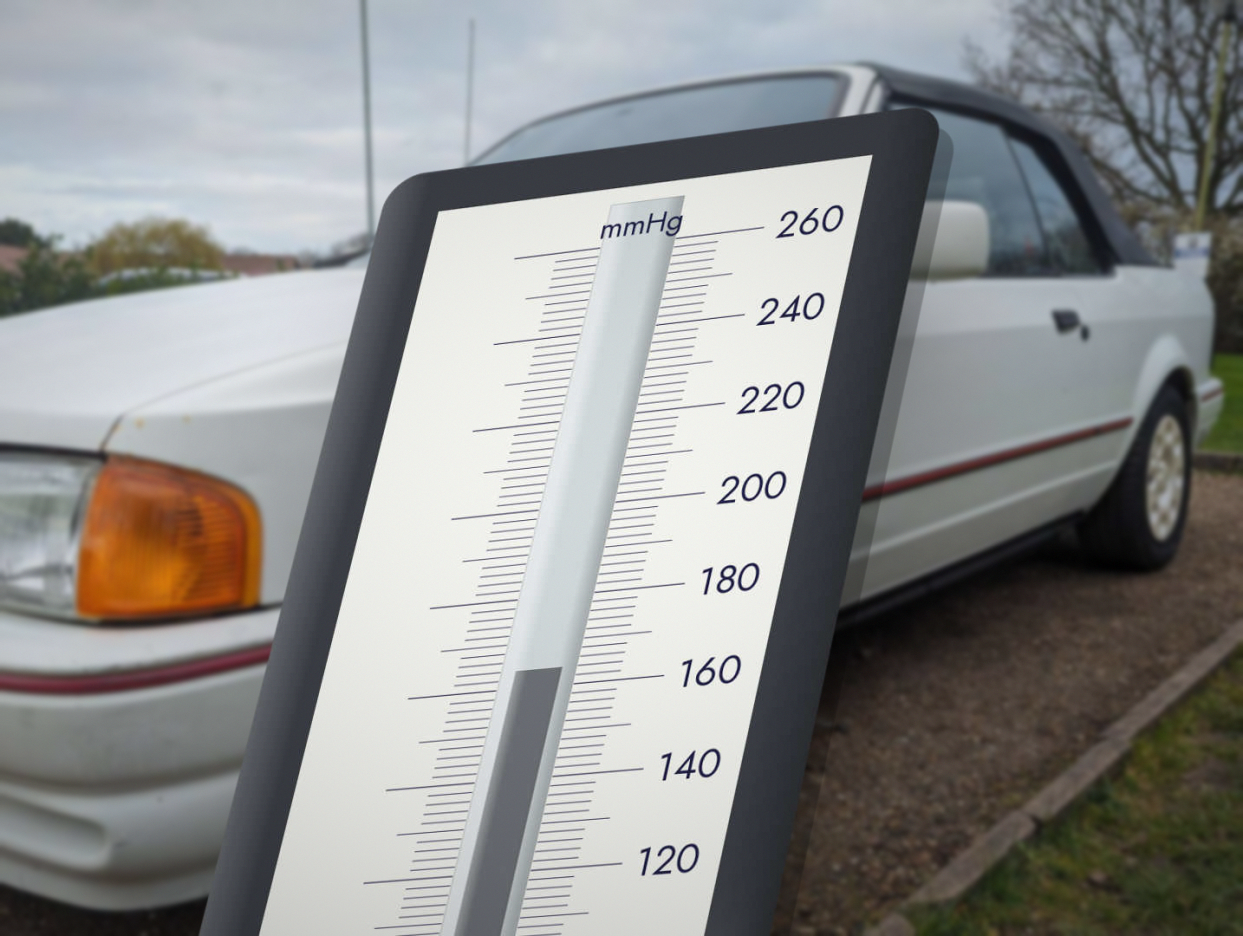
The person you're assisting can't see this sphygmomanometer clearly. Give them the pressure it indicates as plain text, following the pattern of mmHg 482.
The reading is mmHg 164
